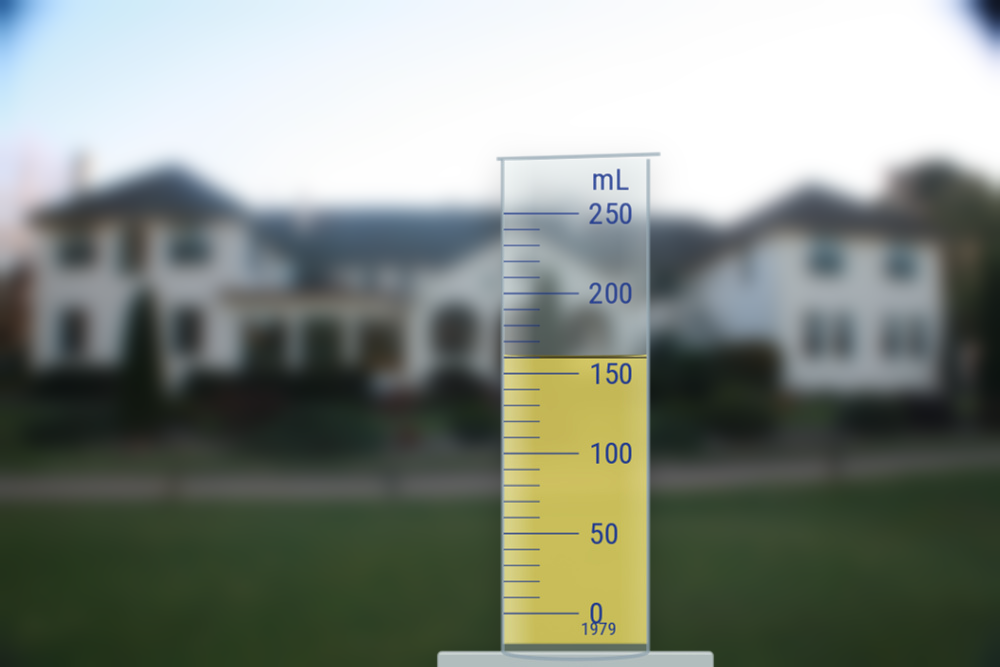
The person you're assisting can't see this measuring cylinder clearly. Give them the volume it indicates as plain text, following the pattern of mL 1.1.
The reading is mL 160
